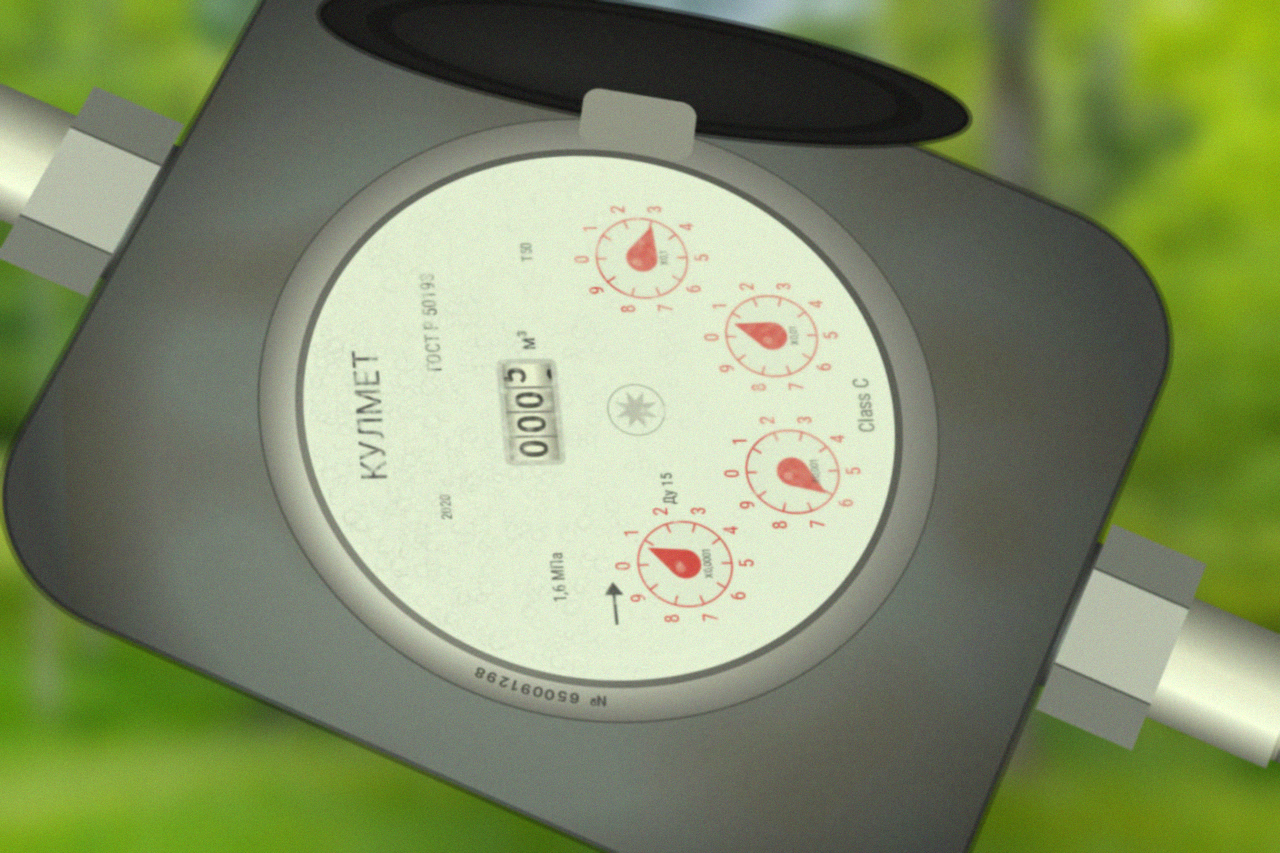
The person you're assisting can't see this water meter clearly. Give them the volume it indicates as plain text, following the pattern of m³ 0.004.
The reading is m³ 5.3060
